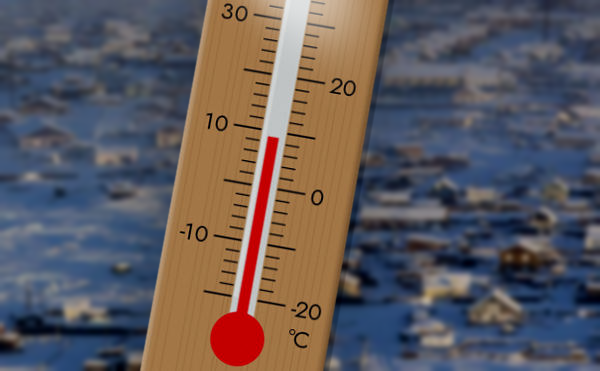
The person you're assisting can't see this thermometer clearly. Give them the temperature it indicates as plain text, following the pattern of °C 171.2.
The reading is °C 9
